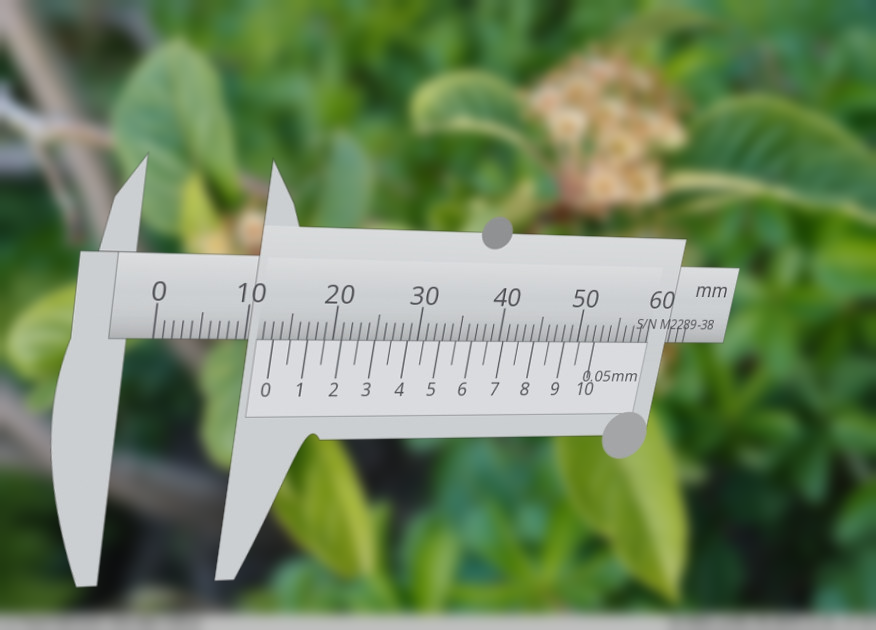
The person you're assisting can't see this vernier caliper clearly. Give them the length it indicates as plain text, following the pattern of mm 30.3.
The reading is mm 13.2
